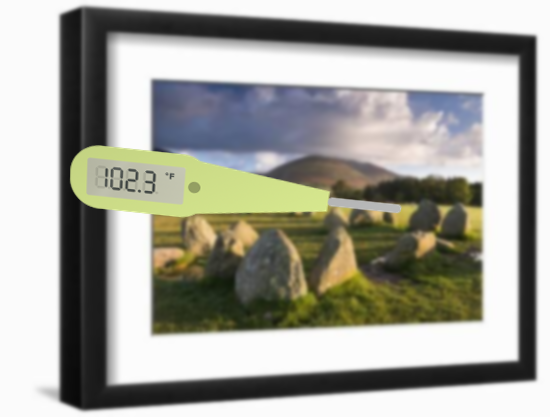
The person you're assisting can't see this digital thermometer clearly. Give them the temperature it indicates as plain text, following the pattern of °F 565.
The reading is °F 102.3
